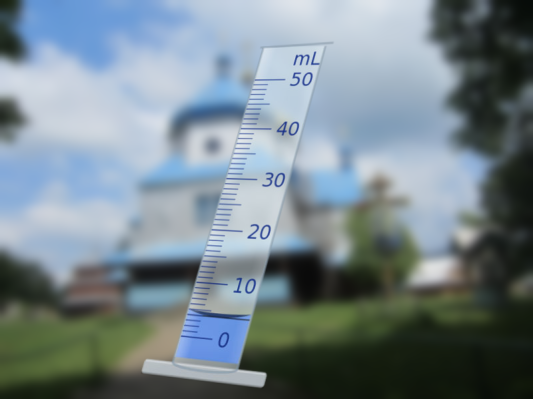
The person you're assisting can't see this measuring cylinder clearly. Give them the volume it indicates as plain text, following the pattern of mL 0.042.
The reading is mL 4
